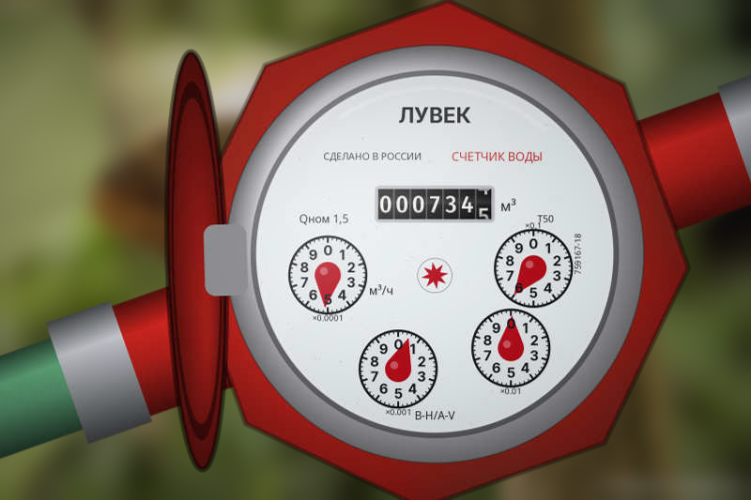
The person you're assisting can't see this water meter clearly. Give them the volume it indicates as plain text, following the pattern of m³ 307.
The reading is m³ 7344.6005
